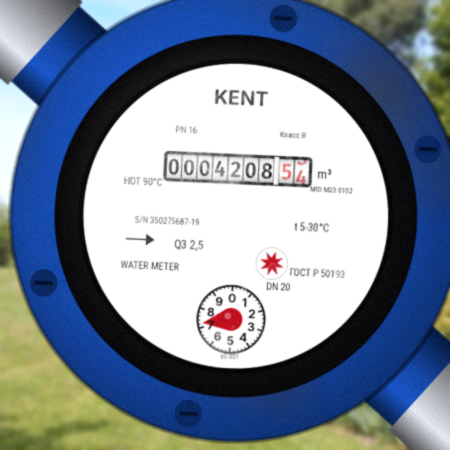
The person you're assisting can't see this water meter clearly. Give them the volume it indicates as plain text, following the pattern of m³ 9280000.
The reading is m³ 4208.537
